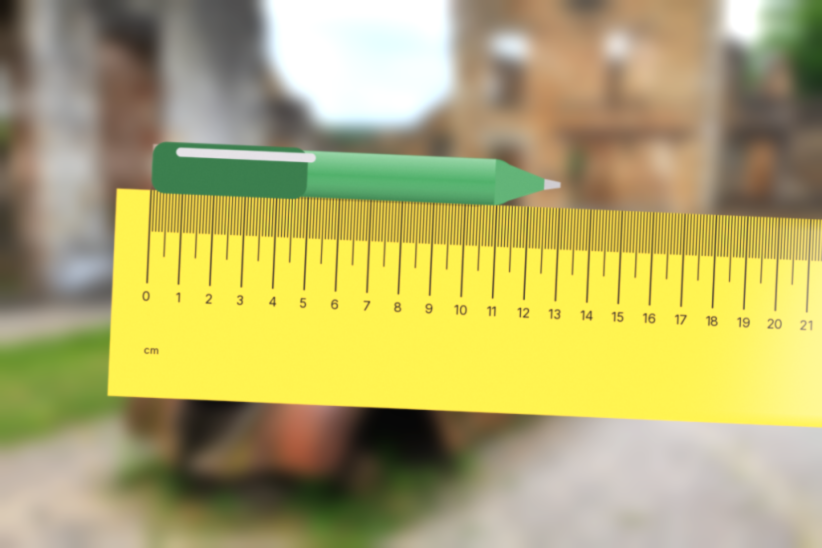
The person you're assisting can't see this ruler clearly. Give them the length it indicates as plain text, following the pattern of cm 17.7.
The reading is cm 13
